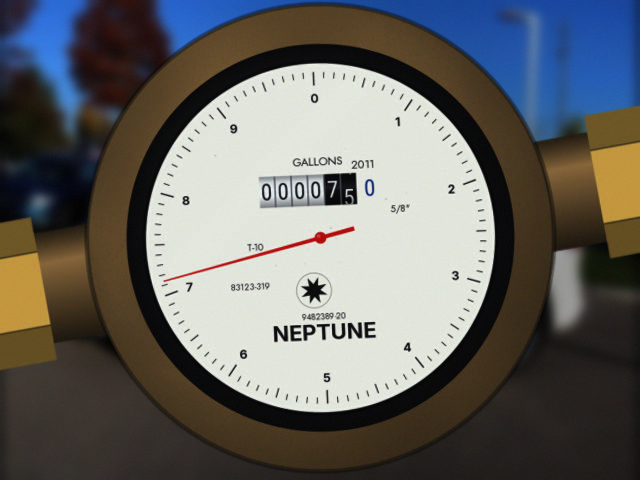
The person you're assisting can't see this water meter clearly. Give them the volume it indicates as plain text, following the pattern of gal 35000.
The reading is gal 747.1
